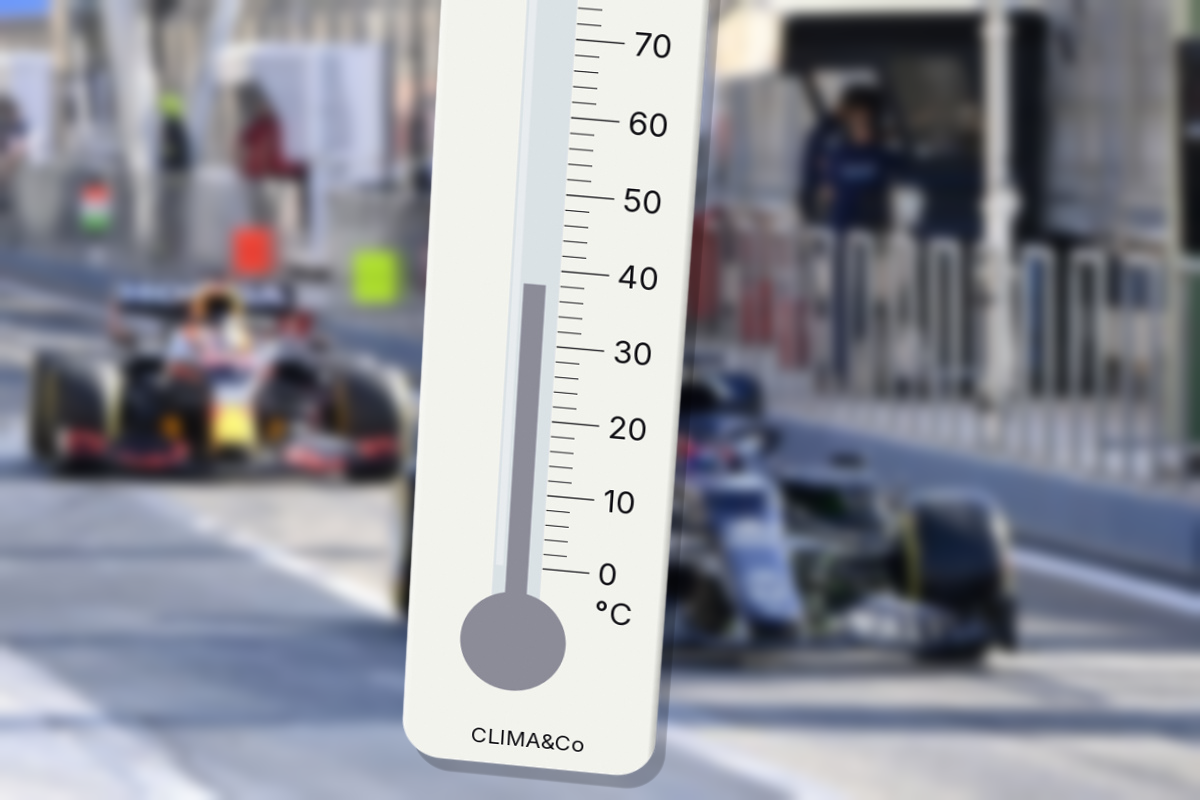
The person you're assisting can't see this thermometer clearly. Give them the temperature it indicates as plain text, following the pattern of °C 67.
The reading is °C 38
